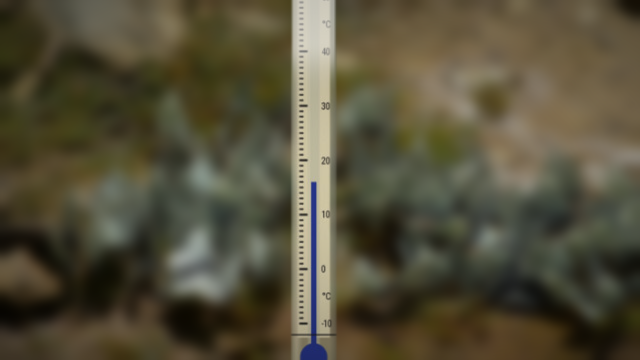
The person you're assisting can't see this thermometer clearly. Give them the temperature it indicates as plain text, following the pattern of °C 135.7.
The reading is °C 16
